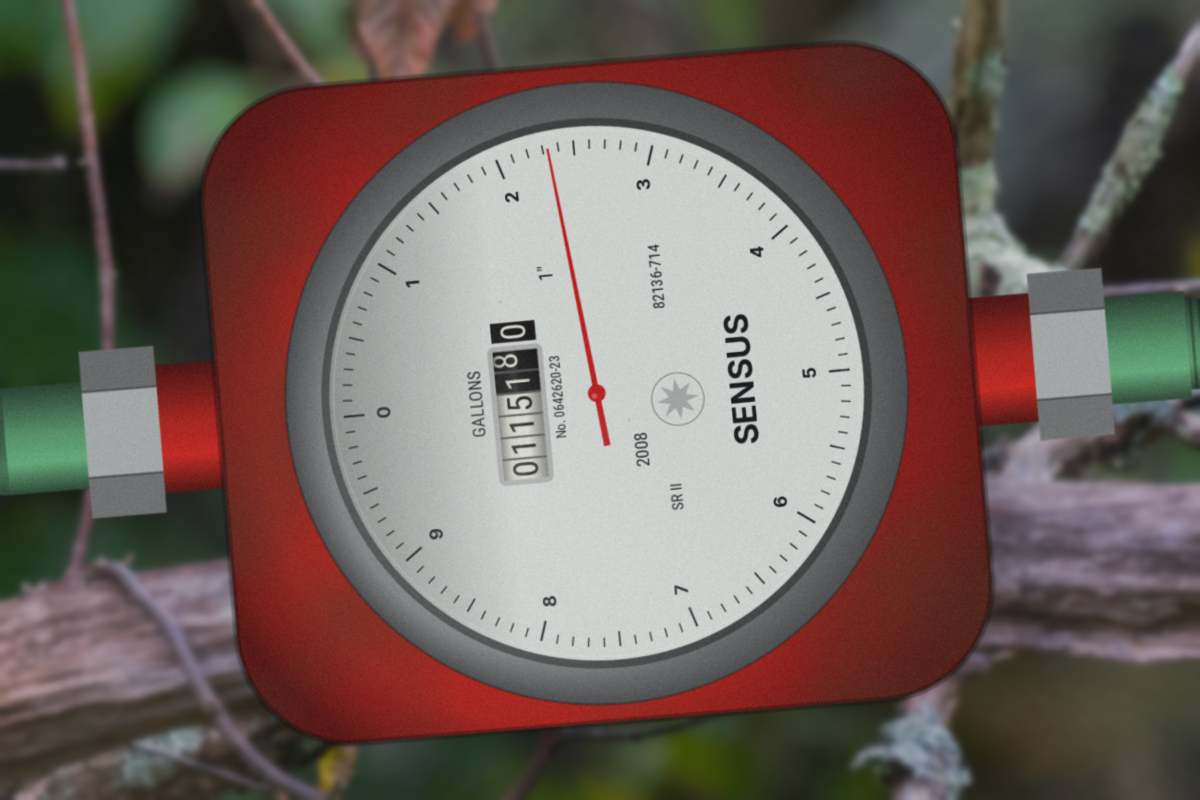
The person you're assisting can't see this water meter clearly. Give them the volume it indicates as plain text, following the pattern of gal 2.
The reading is gal 115182.3
